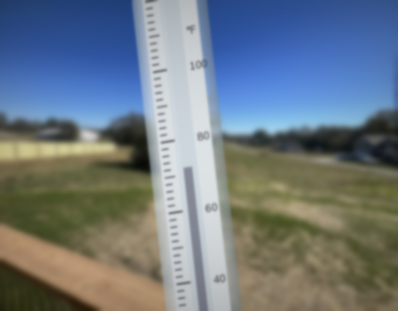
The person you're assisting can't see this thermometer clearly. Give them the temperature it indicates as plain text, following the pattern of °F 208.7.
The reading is °F 72
